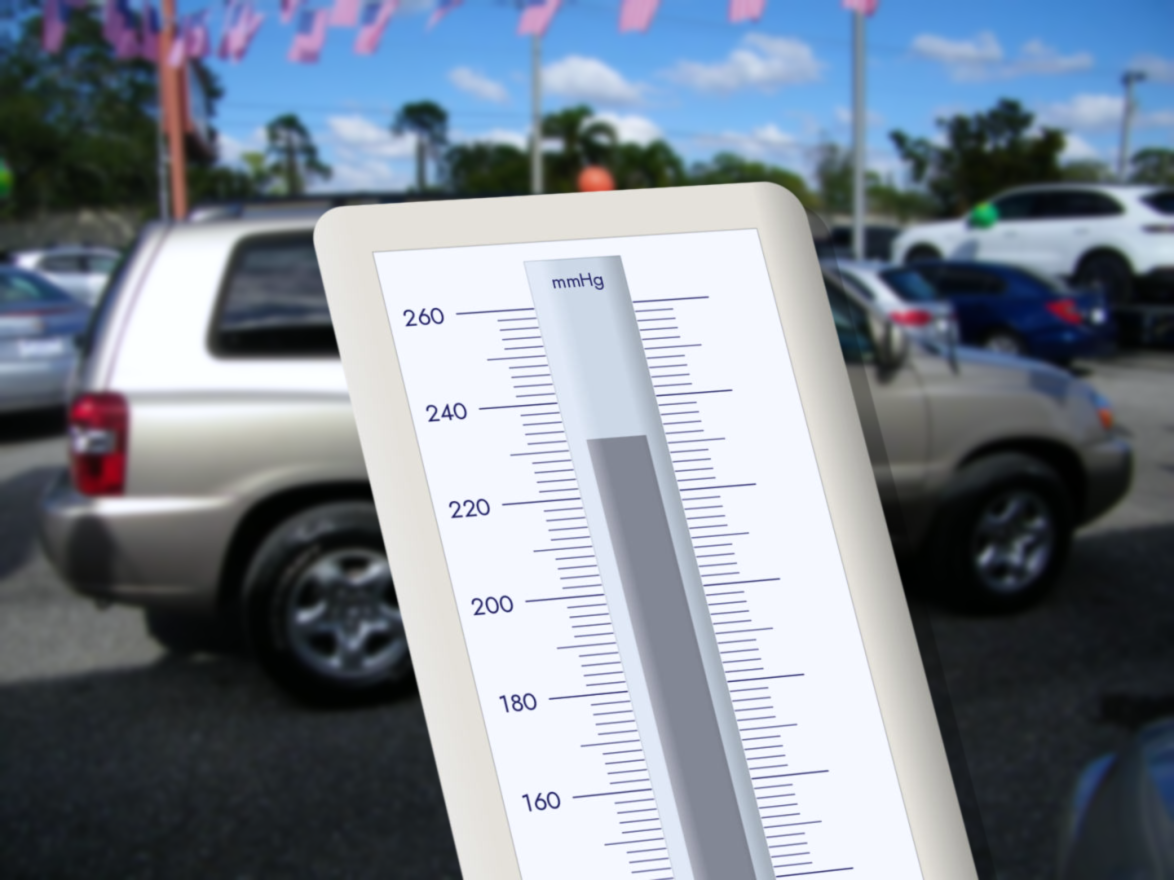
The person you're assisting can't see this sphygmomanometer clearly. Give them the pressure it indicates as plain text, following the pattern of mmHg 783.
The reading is mmHg 232
